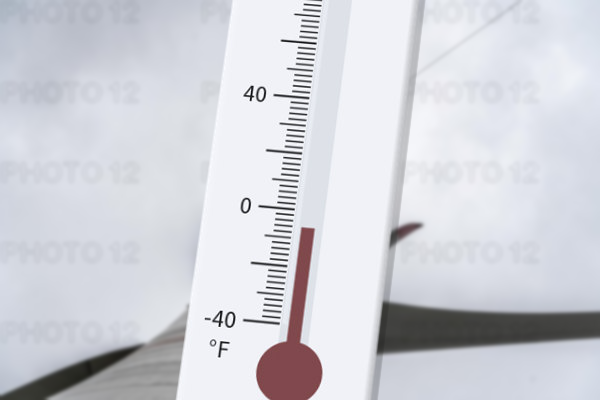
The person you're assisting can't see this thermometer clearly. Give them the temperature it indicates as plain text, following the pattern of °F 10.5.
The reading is °F -6
